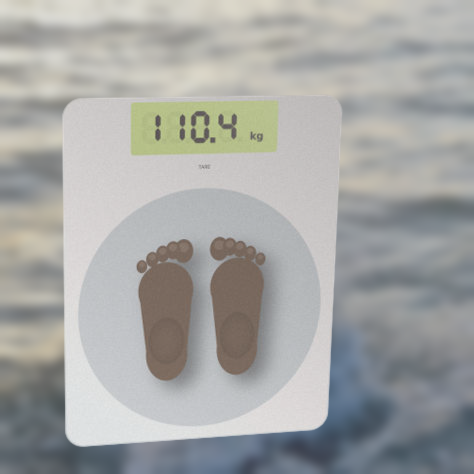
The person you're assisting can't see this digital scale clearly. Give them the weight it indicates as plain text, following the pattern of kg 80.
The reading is kg 110.4
